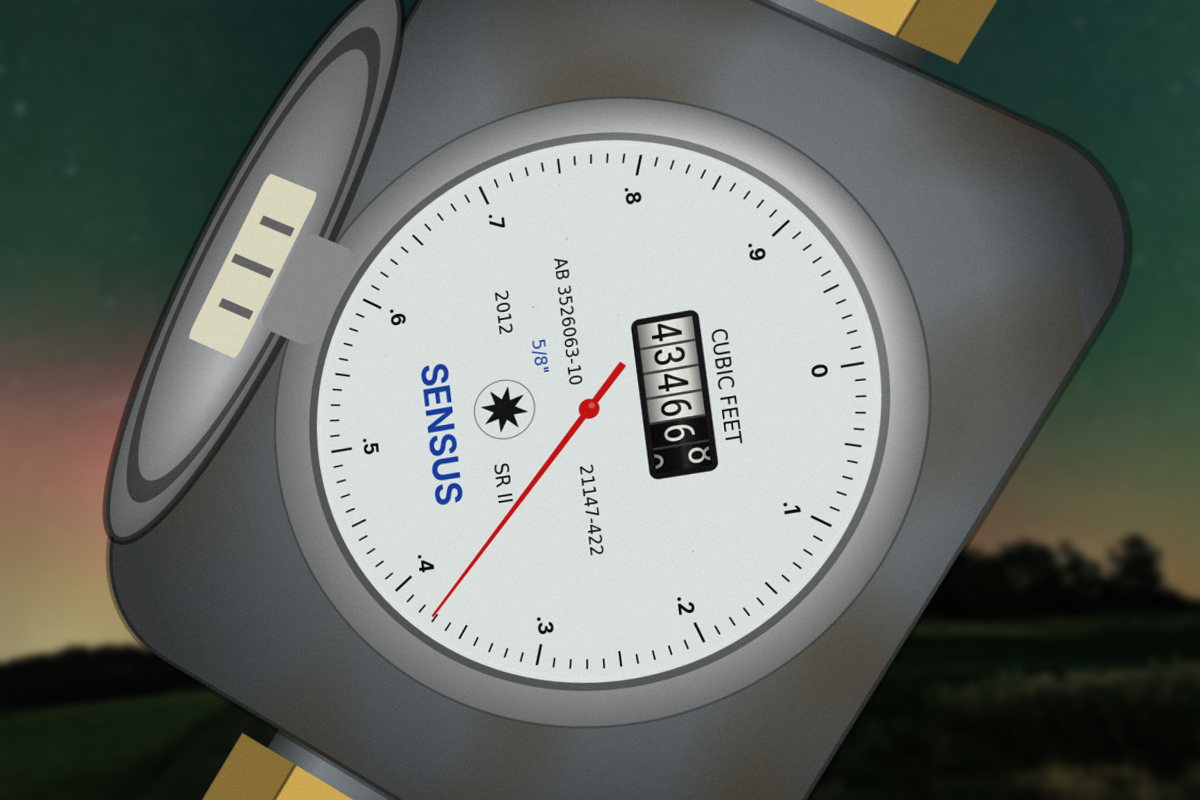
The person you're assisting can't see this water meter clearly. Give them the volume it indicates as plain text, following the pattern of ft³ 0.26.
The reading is ft³ 434668.37
